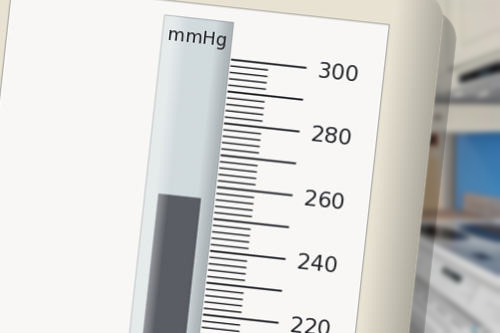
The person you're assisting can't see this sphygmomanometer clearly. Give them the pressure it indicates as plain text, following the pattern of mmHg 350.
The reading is mmHg 256
